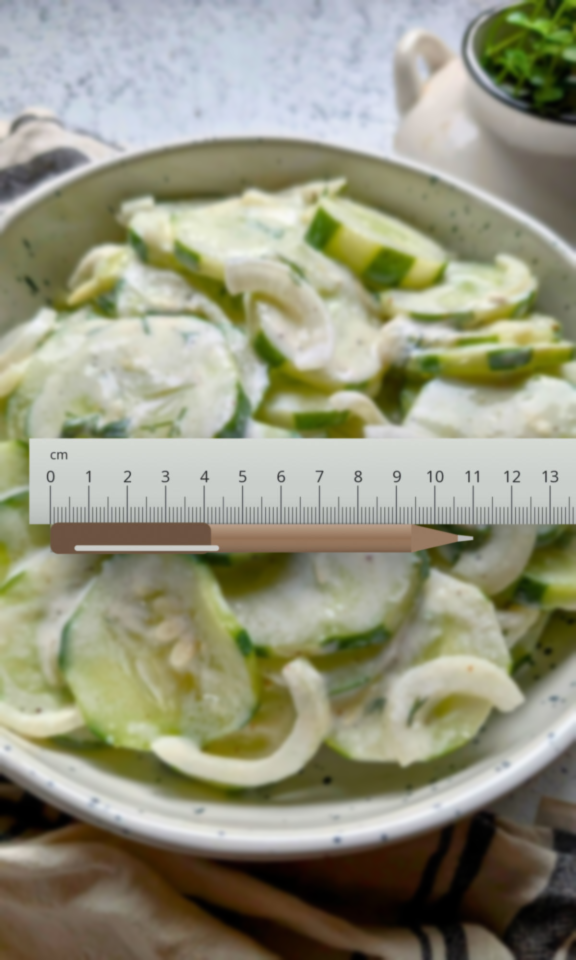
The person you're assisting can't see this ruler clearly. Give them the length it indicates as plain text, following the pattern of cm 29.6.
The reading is cm 11
